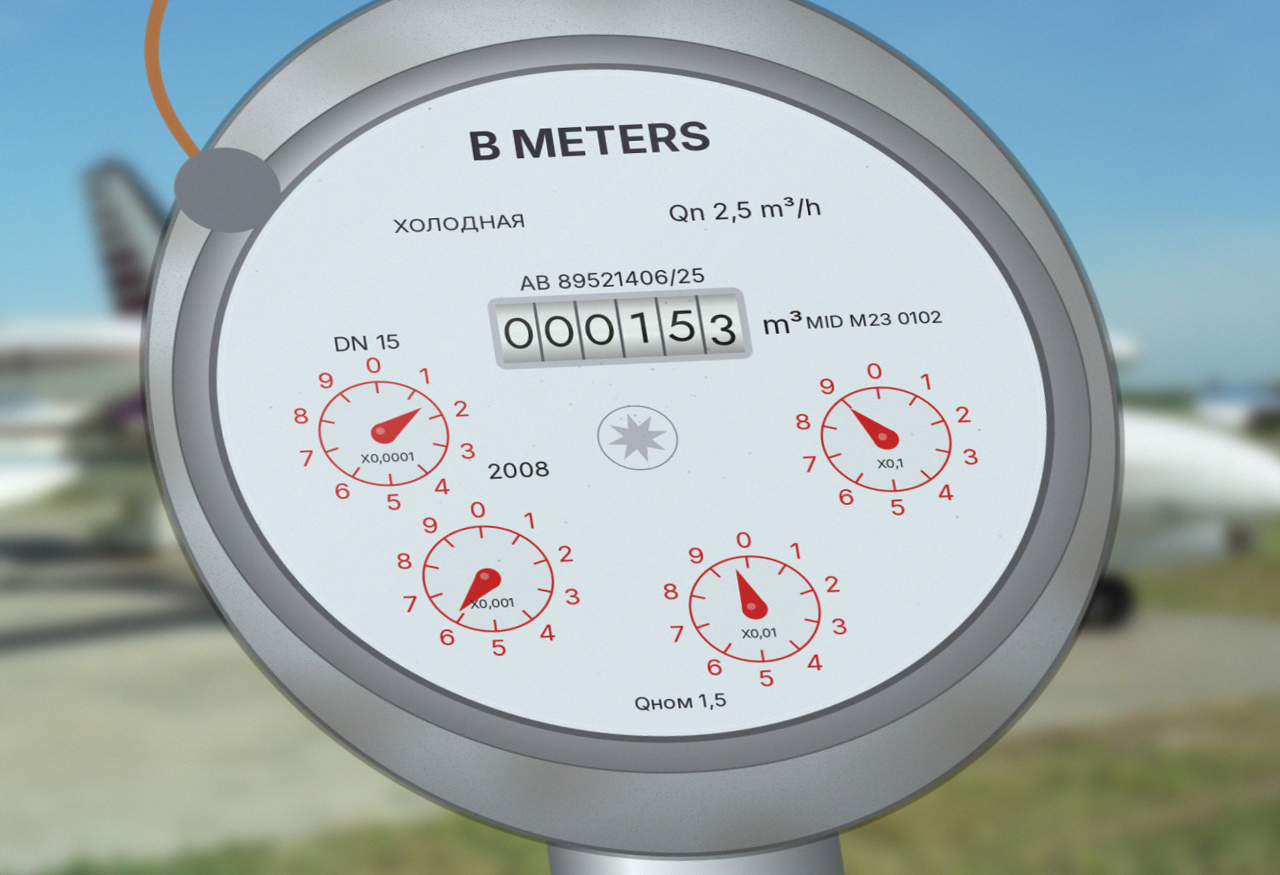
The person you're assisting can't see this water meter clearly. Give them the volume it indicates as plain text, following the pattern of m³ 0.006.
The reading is m³ 152.8961
